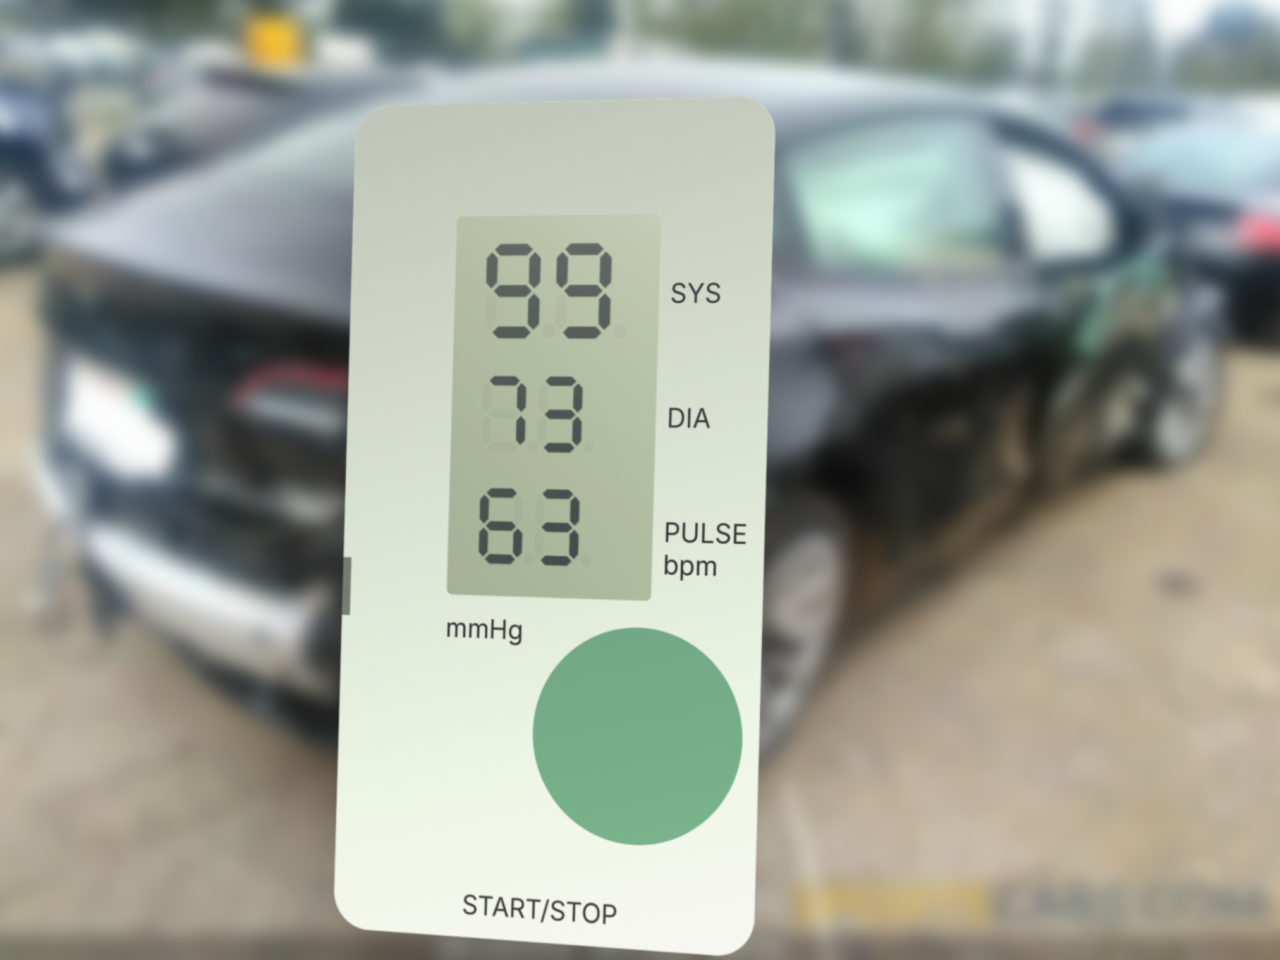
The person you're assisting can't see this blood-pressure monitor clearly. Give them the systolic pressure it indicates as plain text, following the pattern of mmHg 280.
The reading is mmHg 99
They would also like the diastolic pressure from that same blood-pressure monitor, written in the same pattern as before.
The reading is mmHg 73
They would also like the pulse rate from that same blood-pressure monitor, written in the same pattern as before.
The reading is bpm 63
